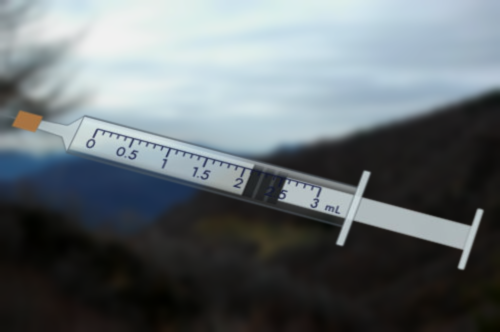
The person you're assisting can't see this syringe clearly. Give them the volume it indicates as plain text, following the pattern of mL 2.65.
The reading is mL 2.1
